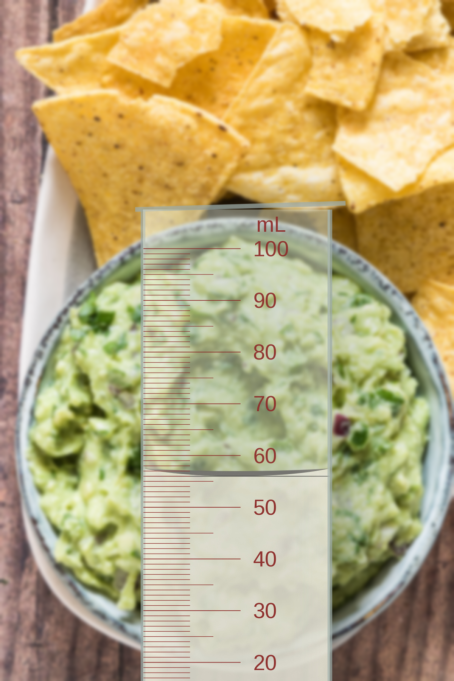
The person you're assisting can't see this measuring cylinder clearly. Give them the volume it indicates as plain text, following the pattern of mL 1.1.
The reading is mL 56
